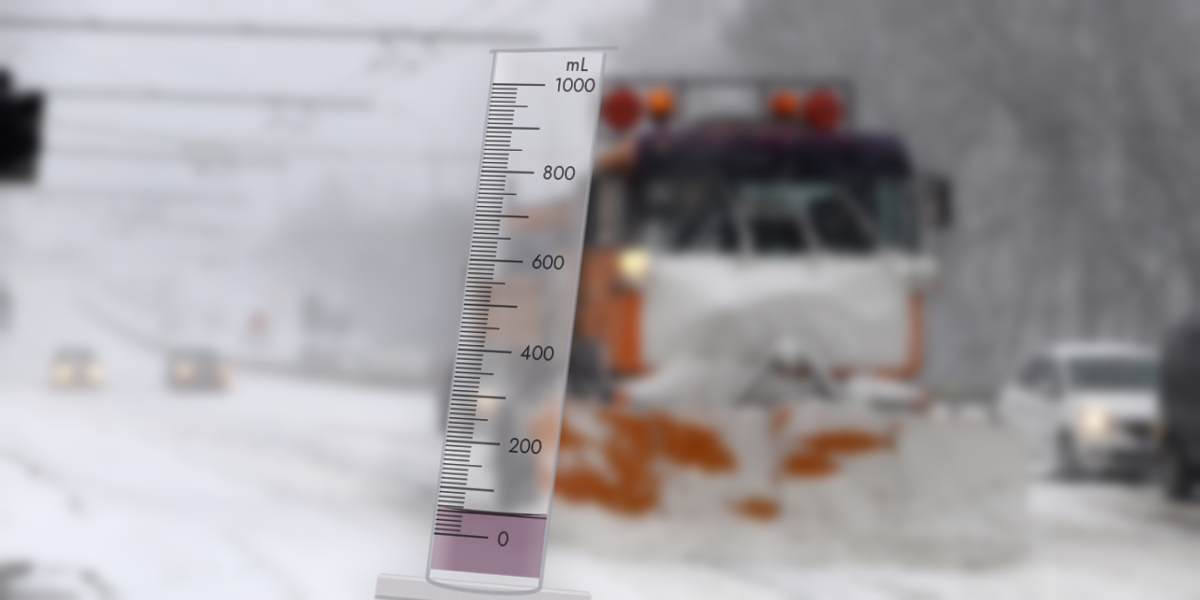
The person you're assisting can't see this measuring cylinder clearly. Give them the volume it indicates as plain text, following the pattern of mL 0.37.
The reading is mL 50
